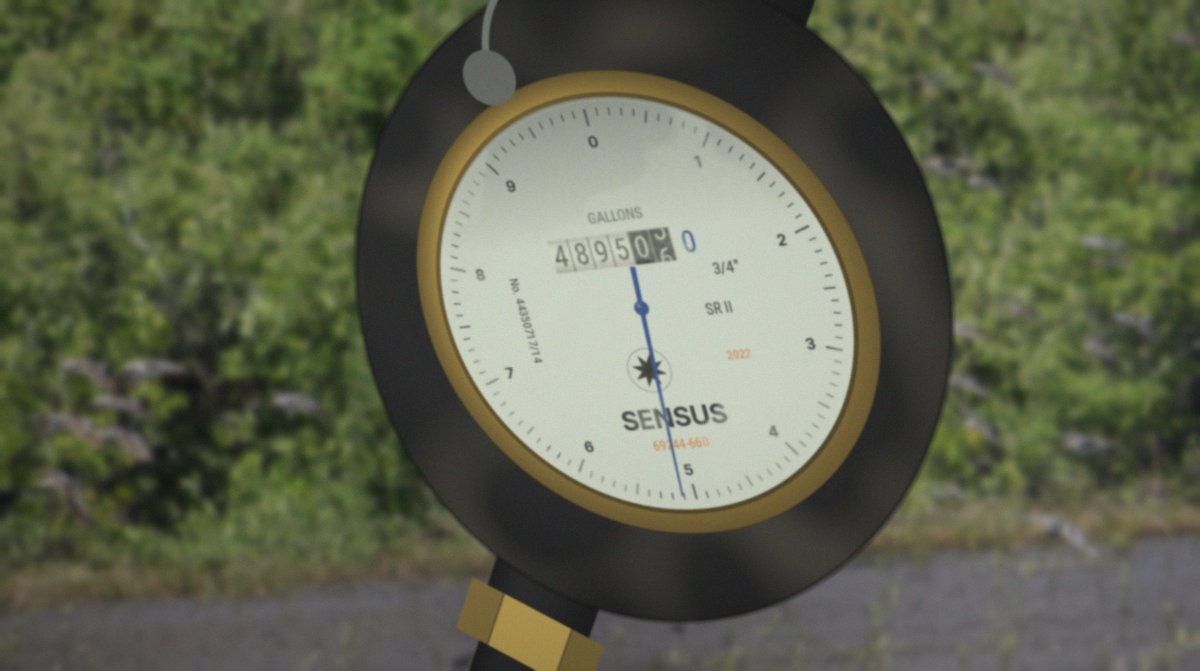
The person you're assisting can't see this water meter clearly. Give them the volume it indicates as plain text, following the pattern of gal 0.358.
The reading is gal 4895055.1
